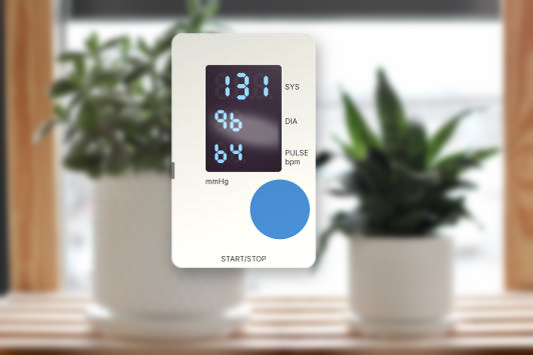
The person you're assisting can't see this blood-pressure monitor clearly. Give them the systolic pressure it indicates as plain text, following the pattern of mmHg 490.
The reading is mmHg 131
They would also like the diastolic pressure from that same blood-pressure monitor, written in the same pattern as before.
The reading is mmHg 96
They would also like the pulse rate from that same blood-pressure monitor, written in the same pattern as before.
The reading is bpm 64
